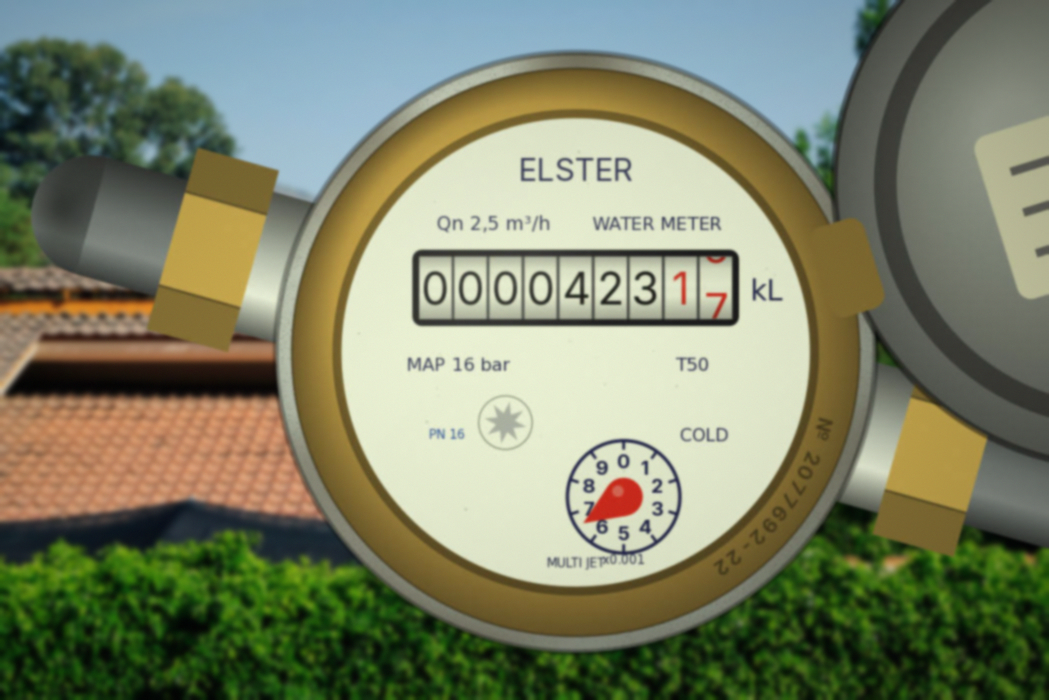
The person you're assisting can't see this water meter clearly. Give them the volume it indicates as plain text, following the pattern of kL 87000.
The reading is kL 423.166
